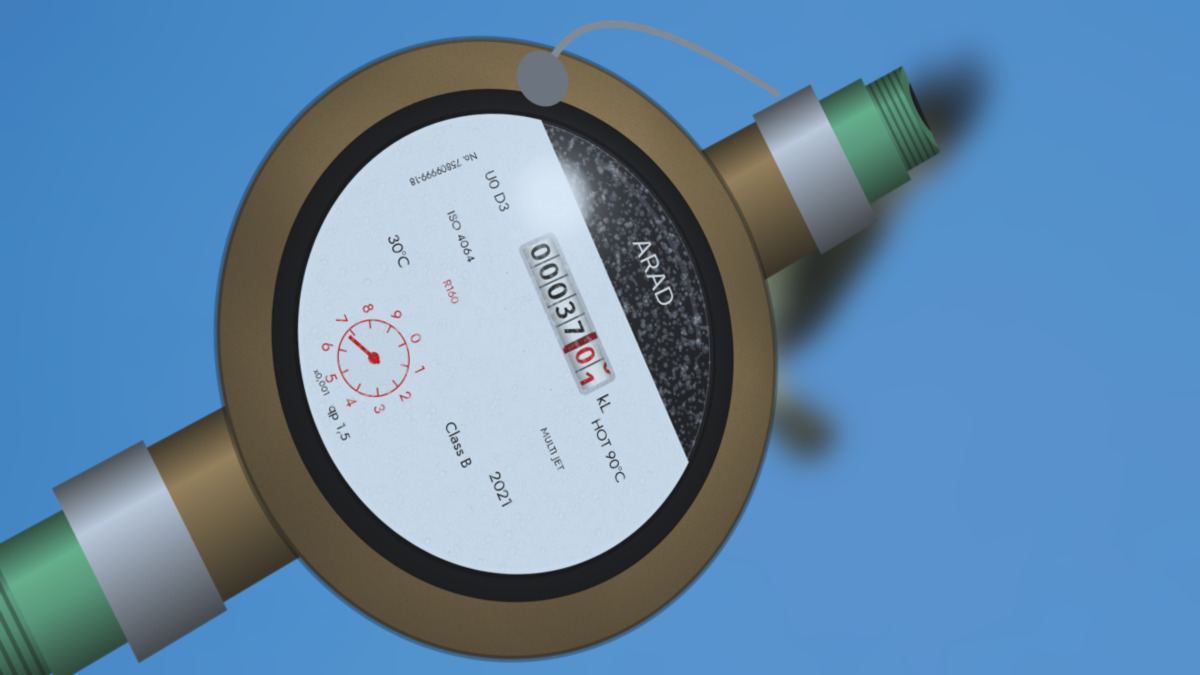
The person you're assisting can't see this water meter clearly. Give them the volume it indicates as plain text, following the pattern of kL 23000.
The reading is kL 37.006
